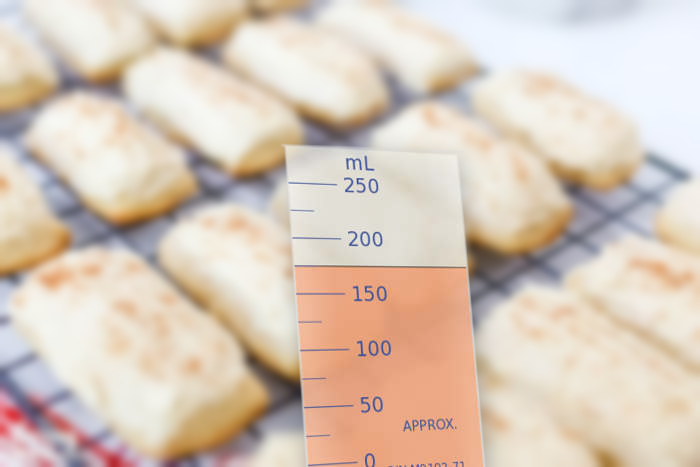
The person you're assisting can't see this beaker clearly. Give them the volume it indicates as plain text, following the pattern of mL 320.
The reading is mL 175
